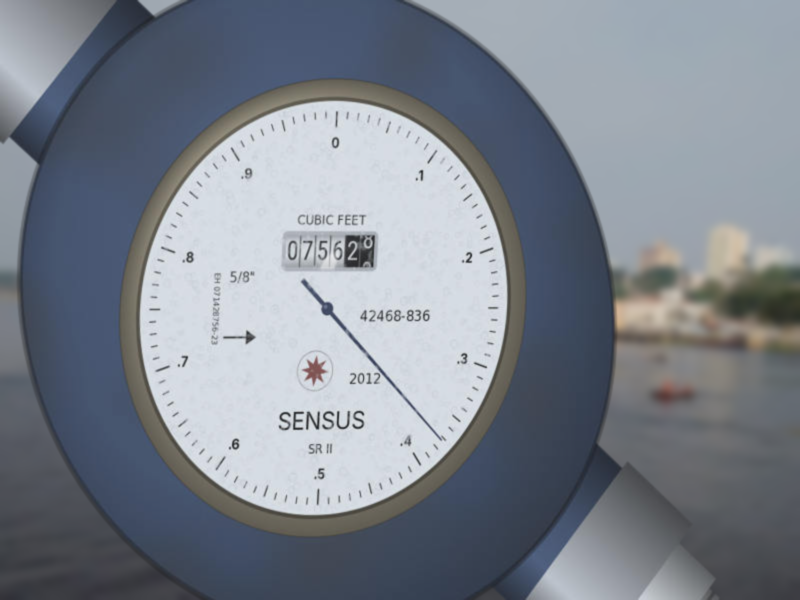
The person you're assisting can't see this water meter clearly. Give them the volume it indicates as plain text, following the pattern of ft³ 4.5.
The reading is ft³ 75628.37
